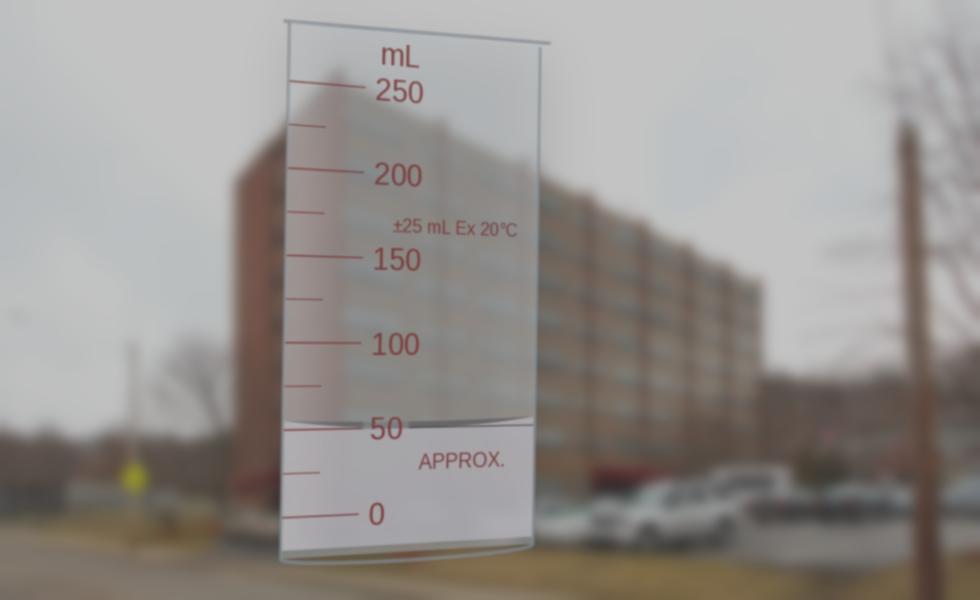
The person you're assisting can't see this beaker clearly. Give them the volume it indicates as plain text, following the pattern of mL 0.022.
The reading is mL 50
